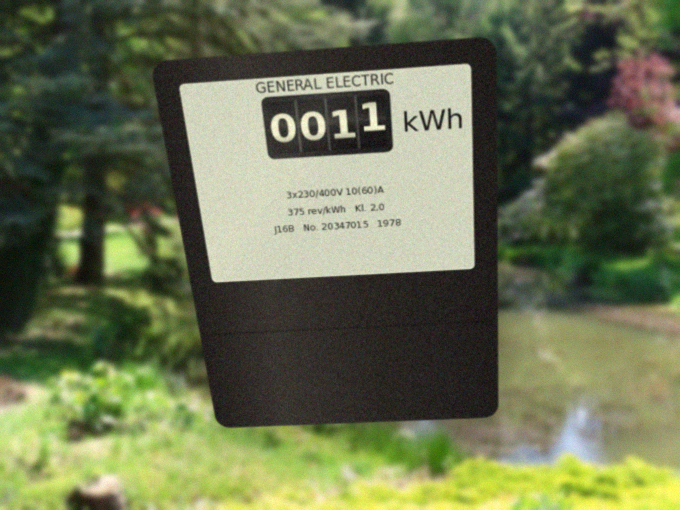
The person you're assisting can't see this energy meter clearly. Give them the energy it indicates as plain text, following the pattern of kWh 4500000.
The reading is kWh 11
